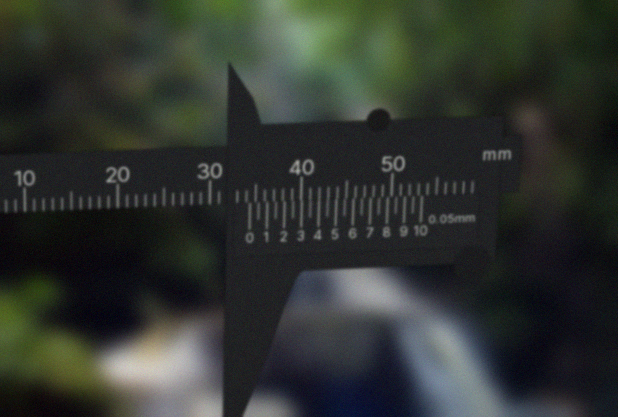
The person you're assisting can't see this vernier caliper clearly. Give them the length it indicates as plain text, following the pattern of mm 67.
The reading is mm 34.4
